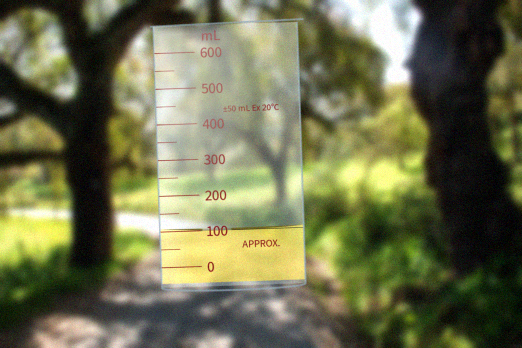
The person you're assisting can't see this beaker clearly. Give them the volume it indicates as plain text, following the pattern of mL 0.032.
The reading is mL 100
